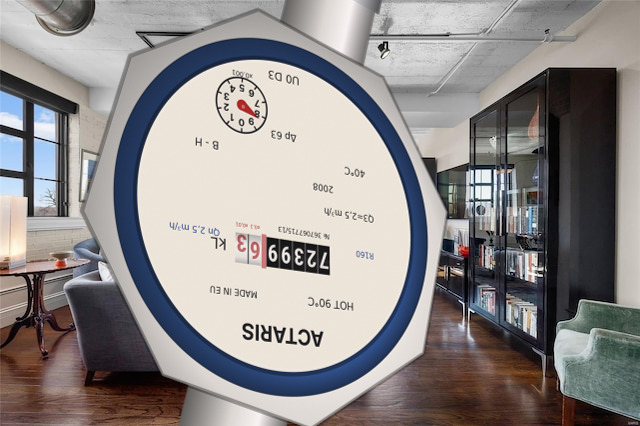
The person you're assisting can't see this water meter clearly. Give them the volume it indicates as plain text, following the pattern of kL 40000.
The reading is kL 72399.628
